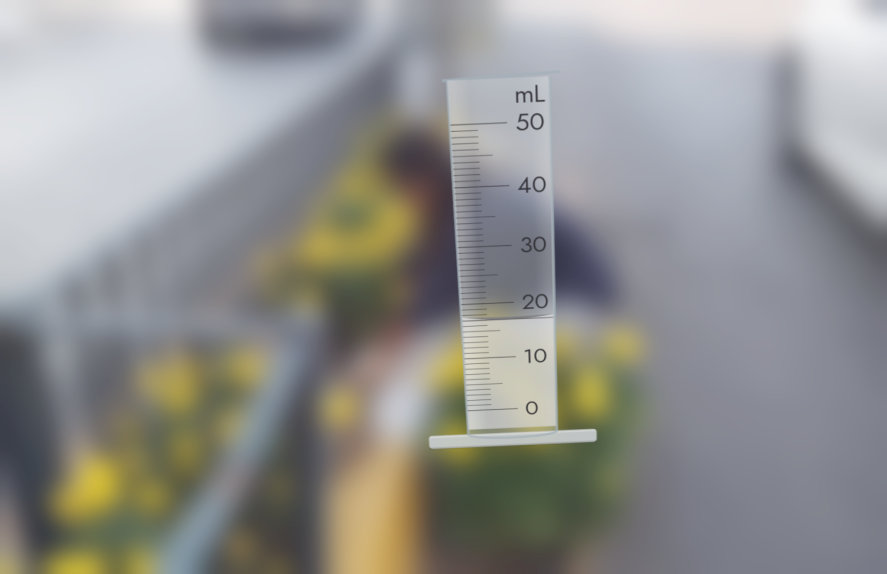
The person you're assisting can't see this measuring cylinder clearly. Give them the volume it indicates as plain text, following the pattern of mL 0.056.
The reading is mL 17
